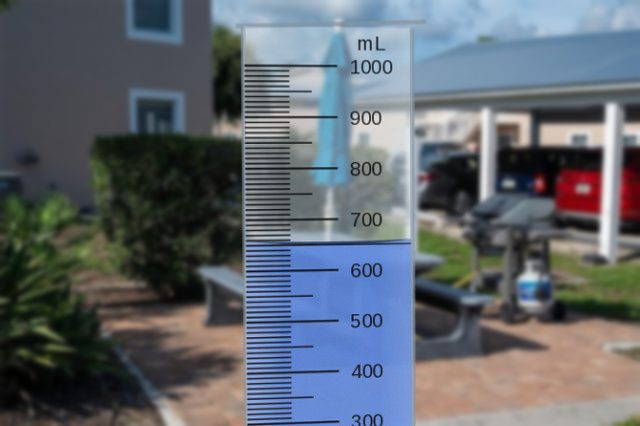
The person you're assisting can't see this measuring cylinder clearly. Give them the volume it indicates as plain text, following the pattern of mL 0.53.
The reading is mL 650
